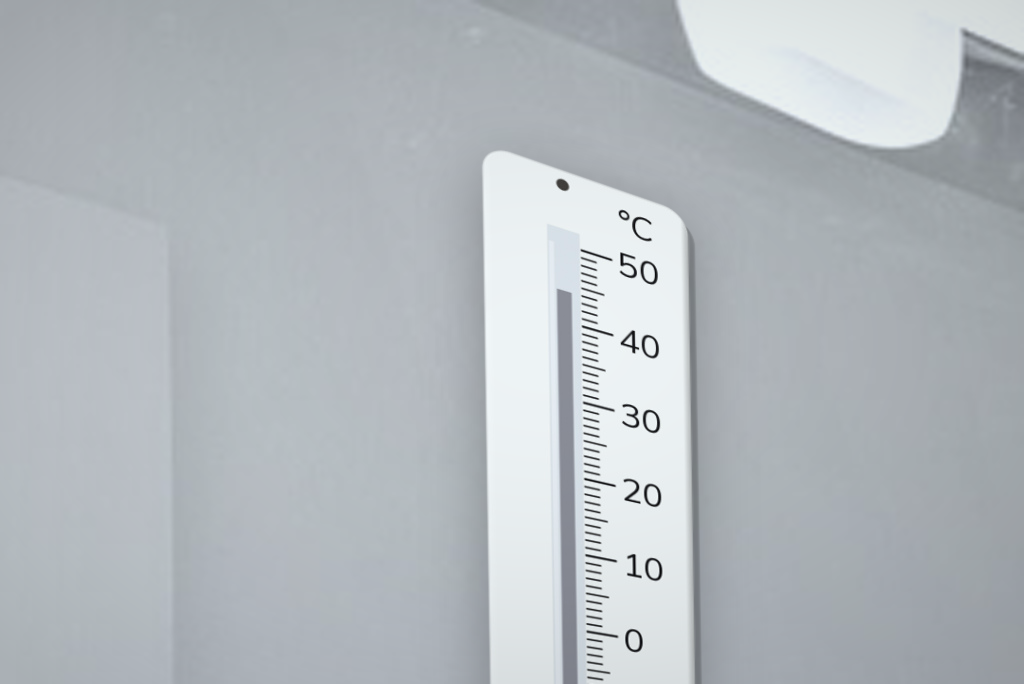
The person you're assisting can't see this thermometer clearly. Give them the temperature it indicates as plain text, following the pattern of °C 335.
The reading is °C 44
